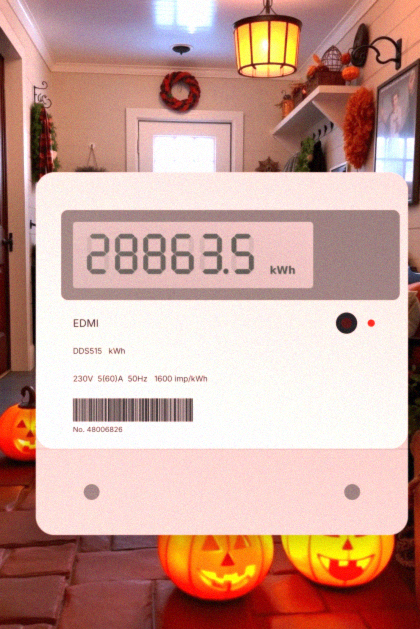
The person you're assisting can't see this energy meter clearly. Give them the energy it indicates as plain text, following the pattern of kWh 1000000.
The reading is kWh 28863.5
